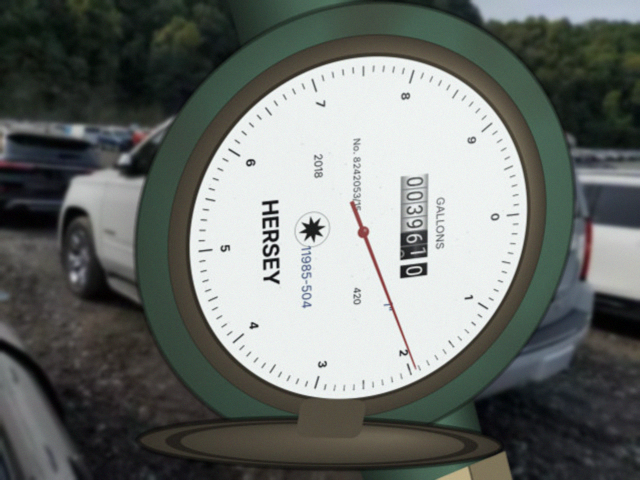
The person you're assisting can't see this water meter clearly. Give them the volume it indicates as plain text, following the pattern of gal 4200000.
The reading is gal 39611.9
